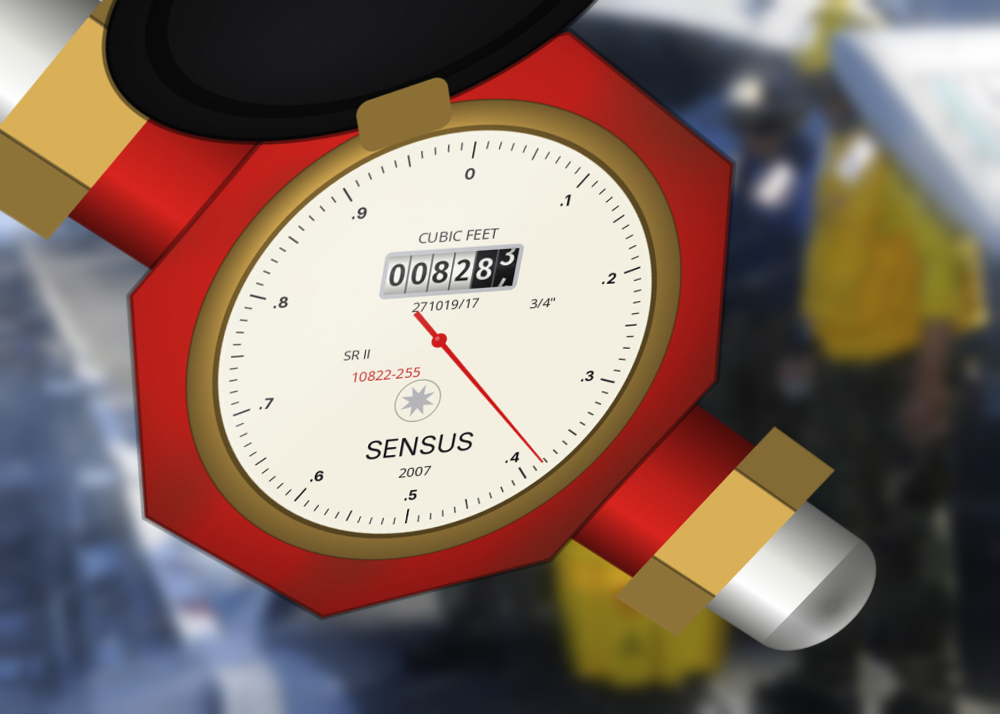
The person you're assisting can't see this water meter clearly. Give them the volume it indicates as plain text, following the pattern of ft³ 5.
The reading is ft³ 8283.38
